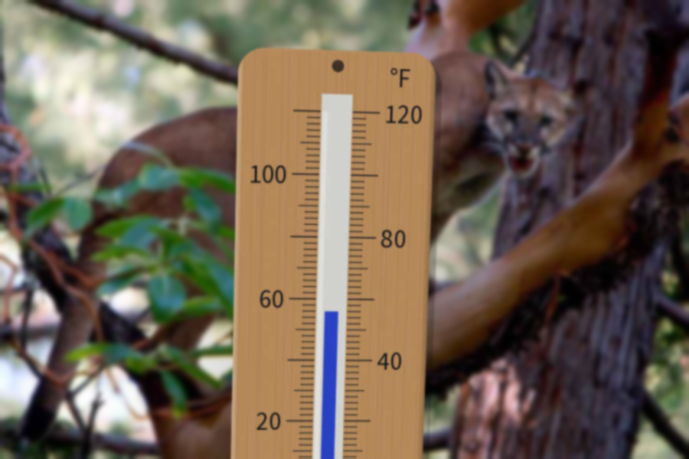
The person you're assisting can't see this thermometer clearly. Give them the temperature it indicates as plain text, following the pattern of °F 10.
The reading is °F 56
